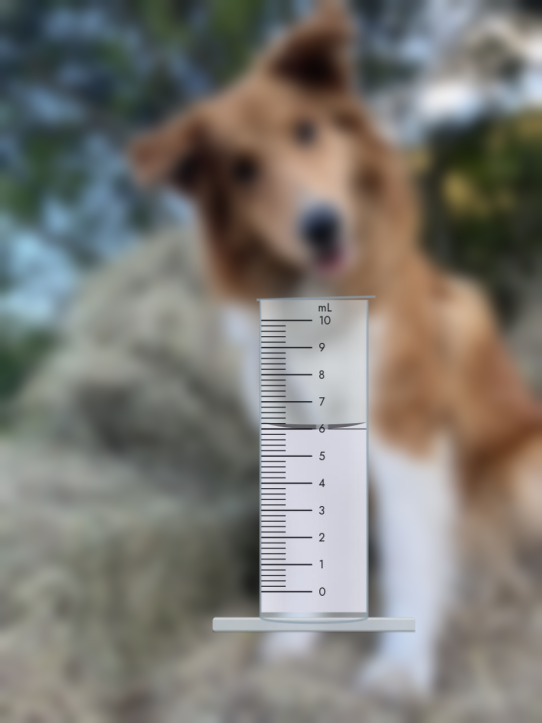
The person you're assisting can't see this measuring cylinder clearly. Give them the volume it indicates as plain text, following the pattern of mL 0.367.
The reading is mL 6
